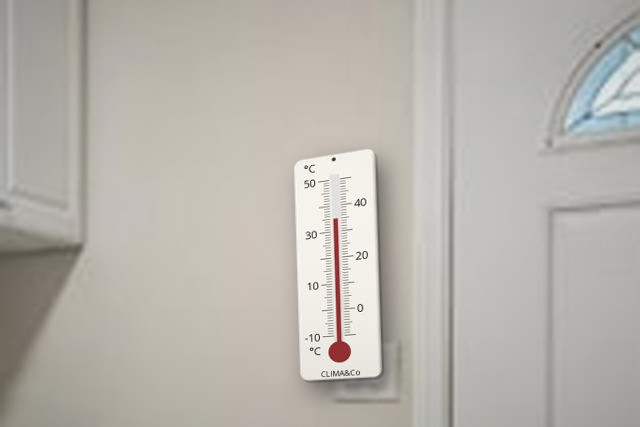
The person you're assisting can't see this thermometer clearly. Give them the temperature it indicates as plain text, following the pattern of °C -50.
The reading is °C 35
